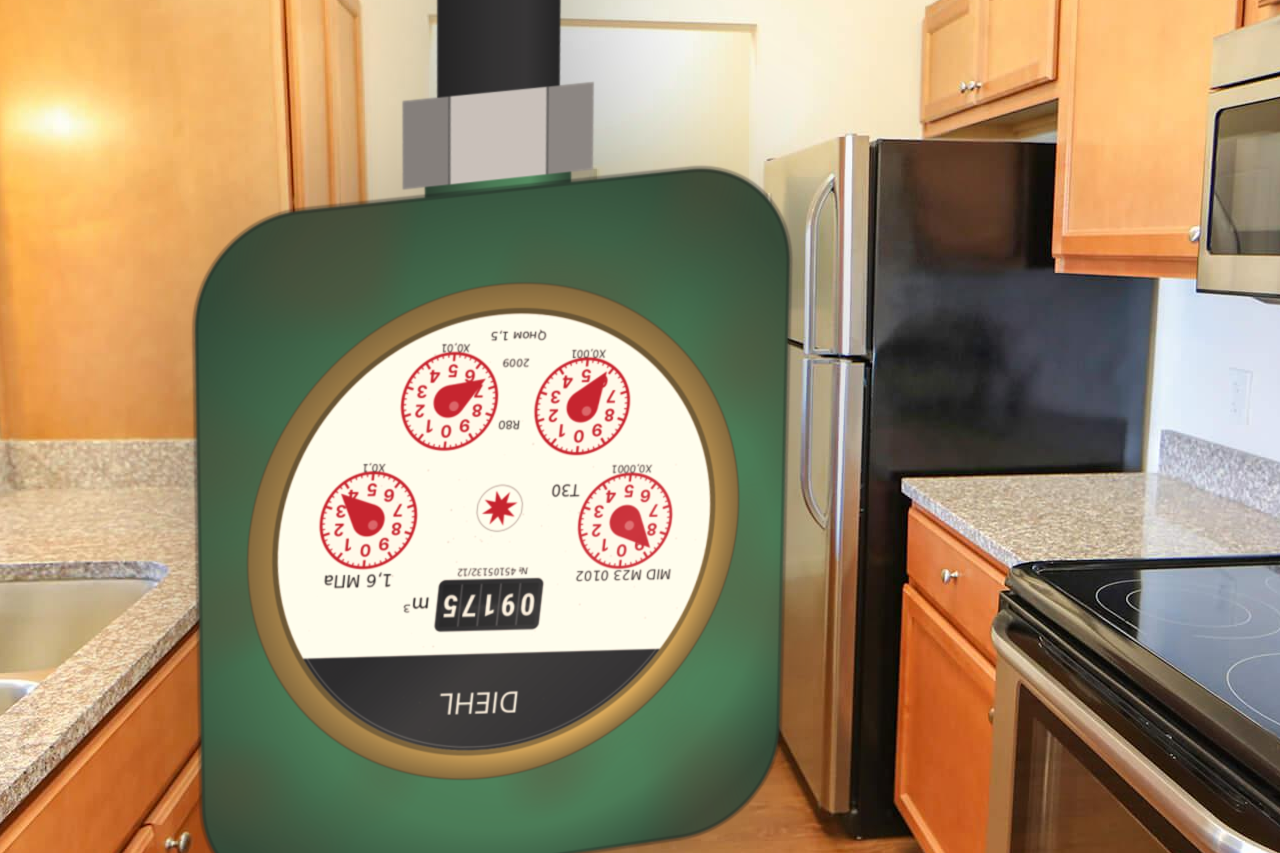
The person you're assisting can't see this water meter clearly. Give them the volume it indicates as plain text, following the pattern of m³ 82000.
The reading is m³ 9175.3658
